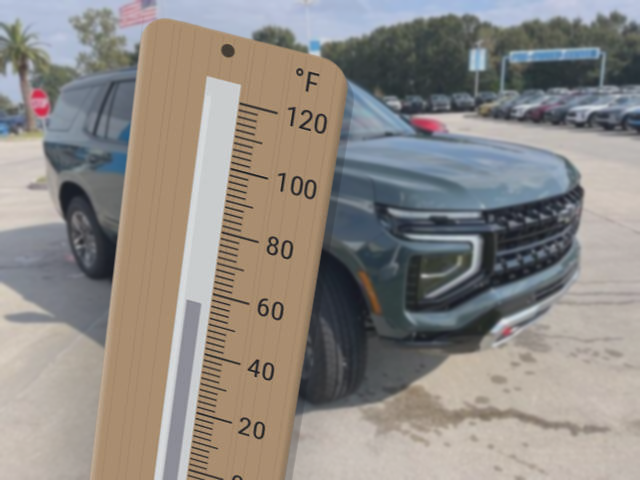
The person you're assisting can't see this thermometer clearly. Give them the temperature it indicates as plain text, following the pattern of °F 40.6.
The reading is °F 56
